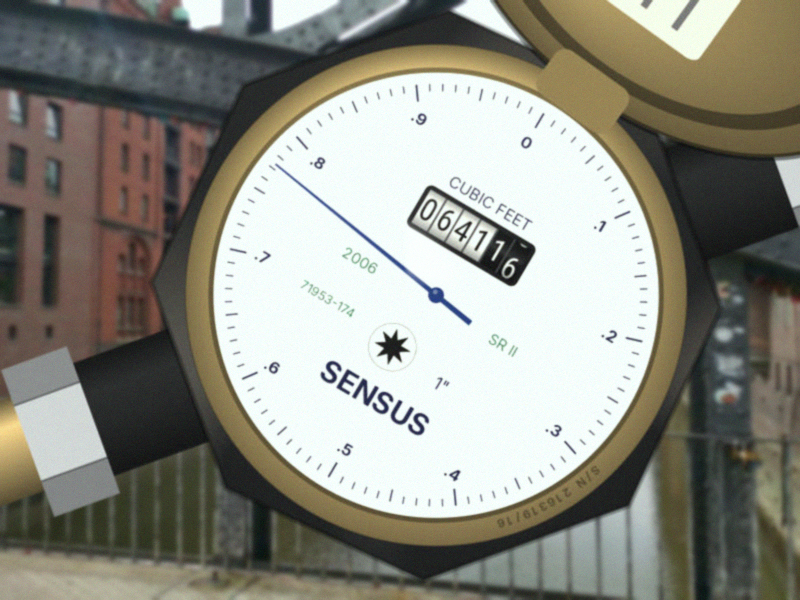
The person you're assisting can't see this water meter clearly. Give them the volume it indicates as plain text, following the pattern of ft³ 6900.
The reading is ft³ 64115.77
